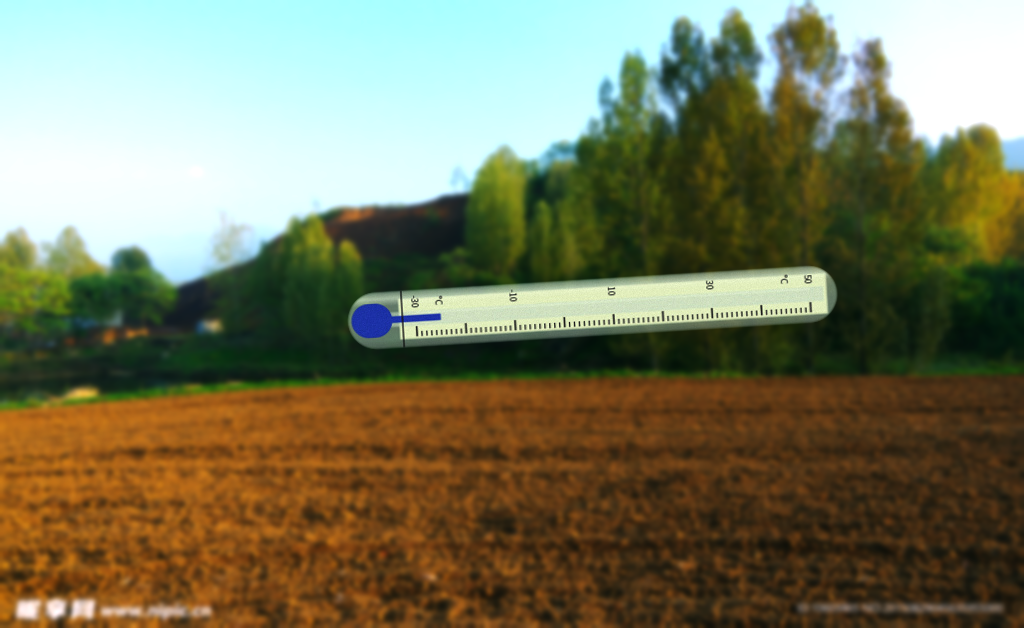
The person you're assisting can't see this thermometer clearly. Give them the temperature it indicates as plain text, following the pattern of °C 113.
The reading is °C -25
